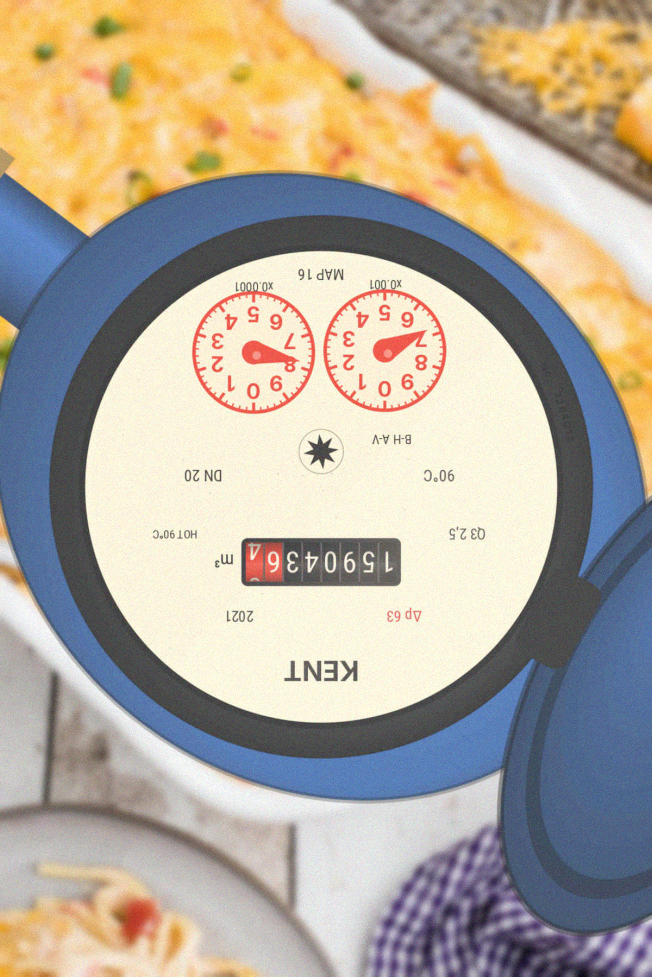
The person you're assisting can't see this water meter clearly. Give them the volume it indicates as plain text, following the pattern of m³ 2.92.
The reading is m³ 159043.6367
